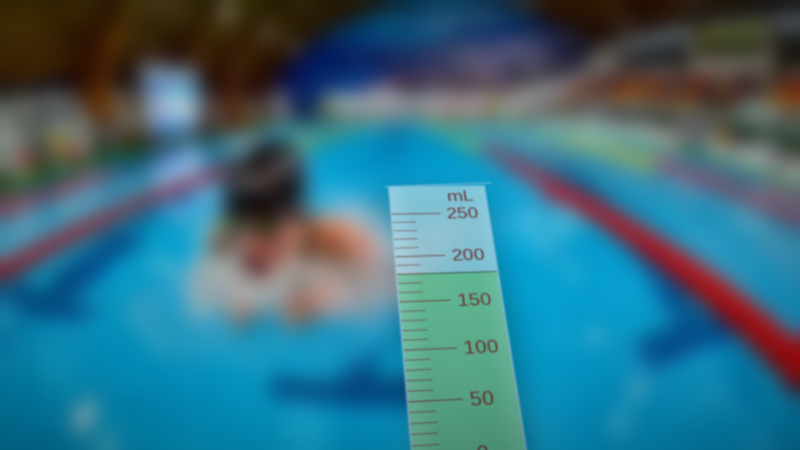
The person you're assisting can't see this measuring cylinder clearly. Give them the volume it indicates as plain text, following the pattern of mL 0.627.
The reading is mL 180
